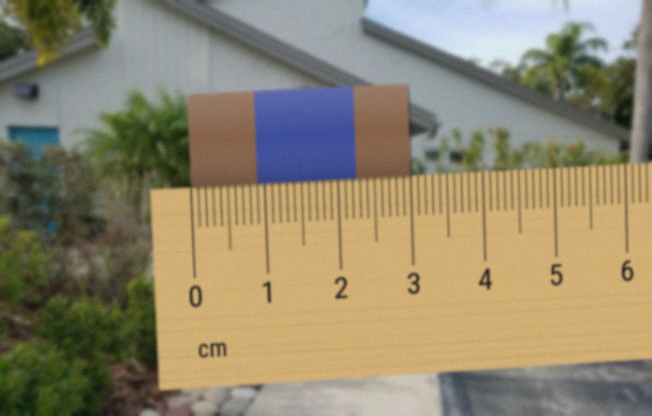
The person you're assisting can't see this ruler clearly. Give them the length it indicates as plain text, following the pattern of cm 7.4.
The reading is cm 3
